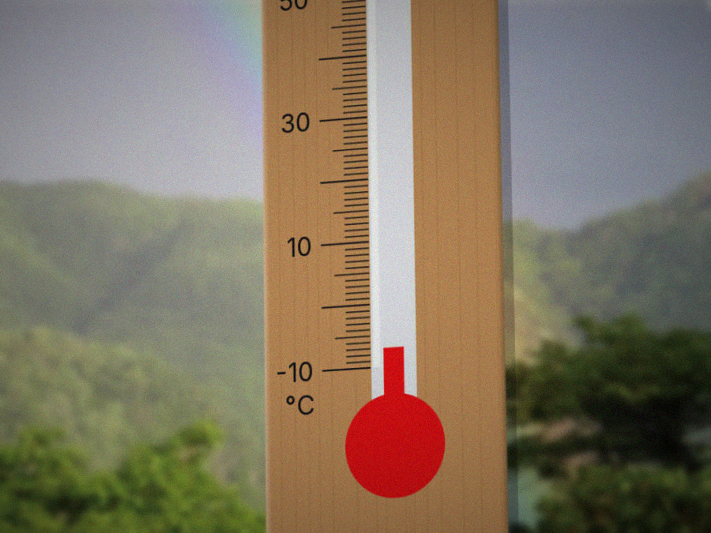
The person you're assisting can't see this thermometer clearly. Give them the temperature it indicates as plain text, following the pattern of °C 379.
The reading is °C -7
